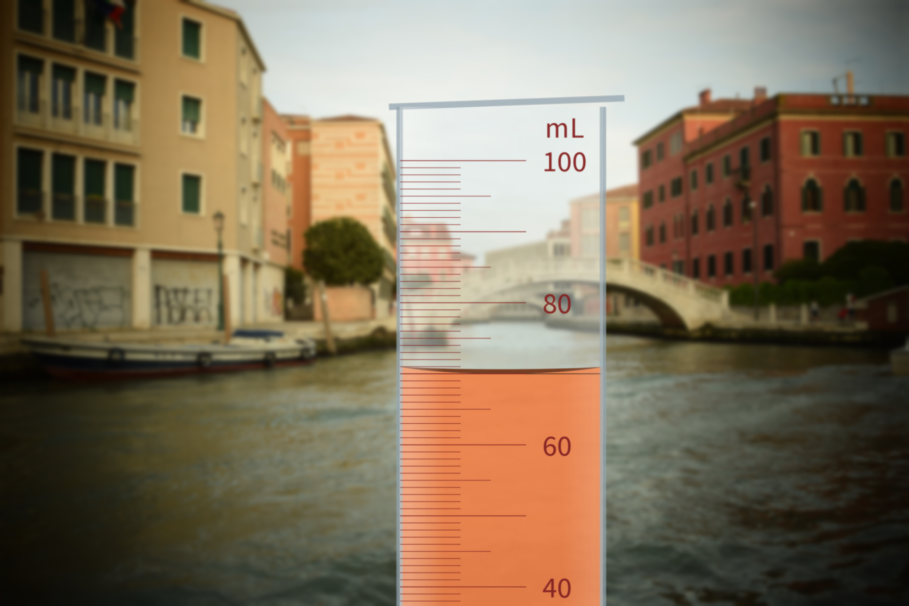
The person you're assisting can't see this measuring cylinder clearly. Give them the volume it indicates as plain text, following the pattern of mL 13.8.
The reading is mL 70
